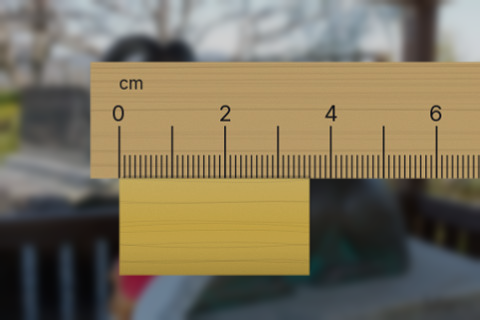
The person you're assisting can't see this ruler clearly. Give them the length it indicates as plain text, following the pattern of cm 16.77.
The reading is cm 3.6
